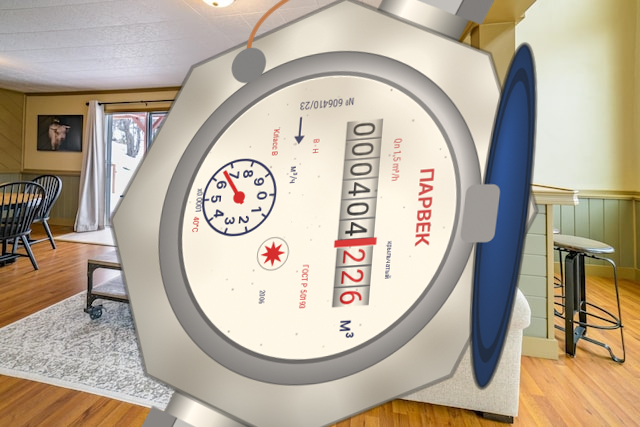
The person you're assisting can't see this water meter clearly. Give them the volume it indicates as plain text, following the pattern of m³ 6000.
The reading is m³ 404.2266
